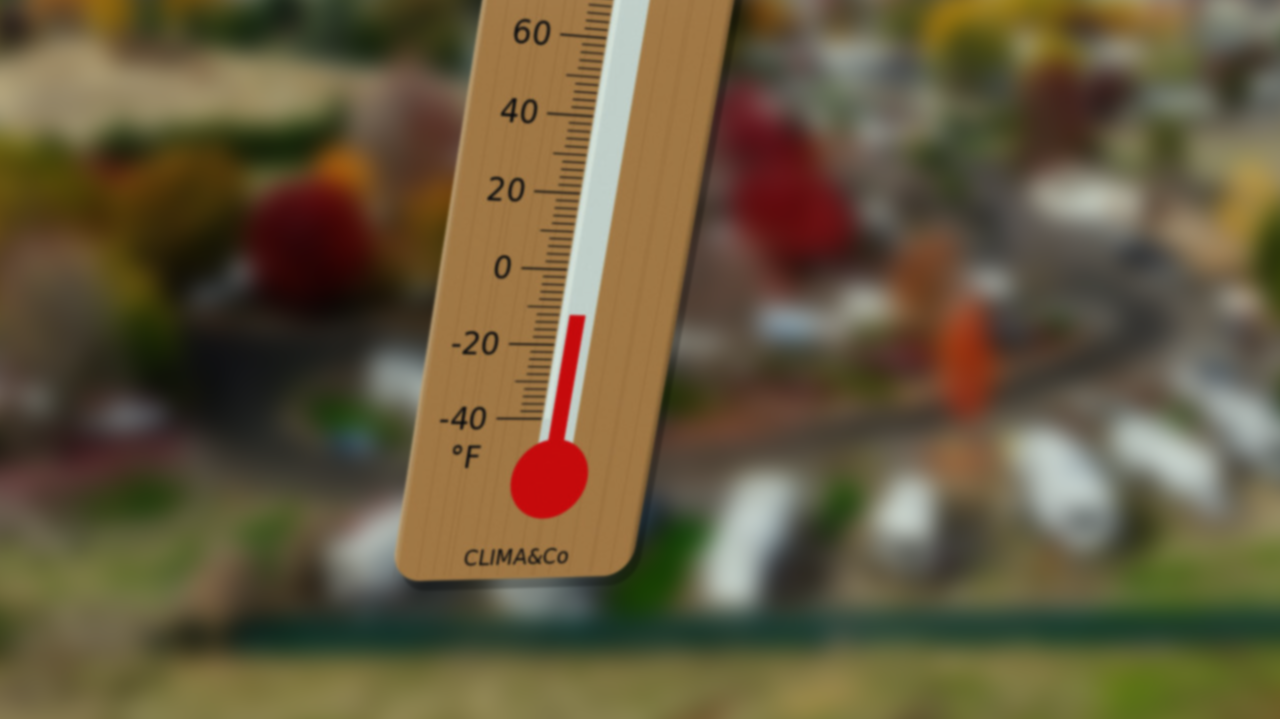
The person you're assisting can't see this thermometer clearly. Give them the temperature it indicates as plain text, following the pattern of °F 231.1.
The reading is °F -12
